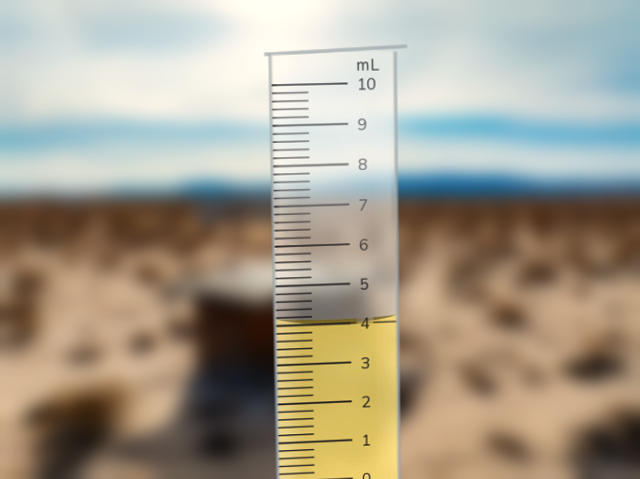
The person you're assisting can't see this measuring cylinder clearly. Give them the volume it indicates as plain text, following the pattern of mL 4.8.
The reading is mL 4
